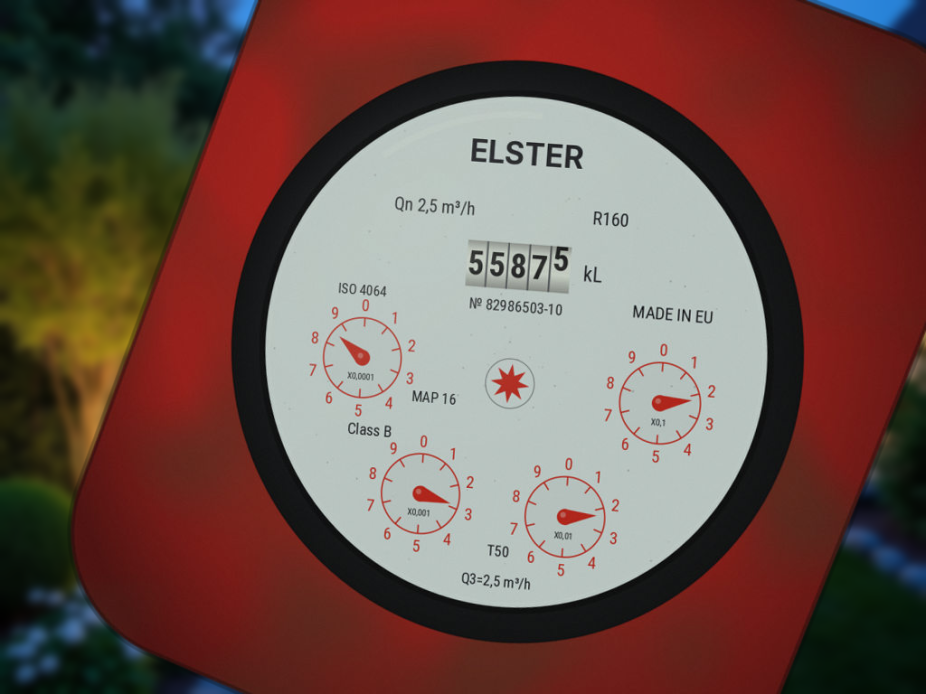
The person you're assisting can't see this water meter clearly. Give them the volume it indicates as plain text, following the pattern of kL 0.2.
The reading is kL 55875.2228
